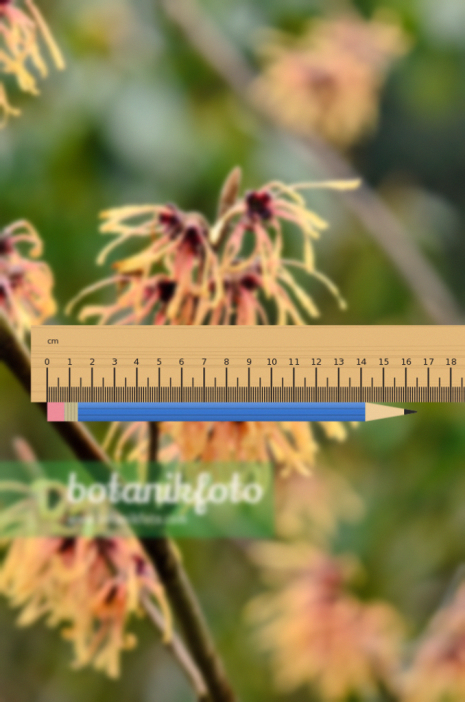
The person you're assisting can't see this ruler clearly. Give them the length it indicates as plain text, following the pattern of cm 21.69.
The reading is cm 16.5
